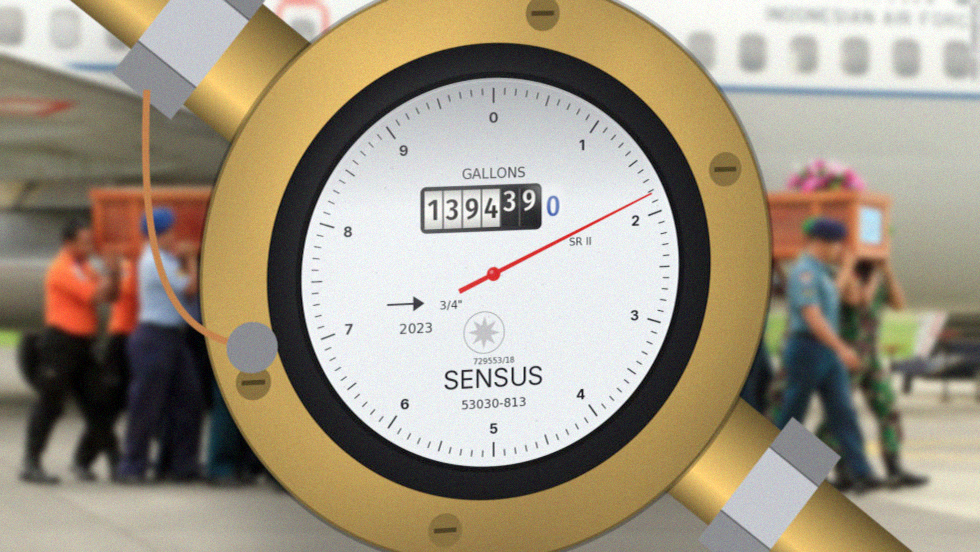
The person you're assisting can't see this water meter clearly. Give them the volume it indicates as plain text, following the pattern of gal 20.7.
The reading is gal 1394391.8
